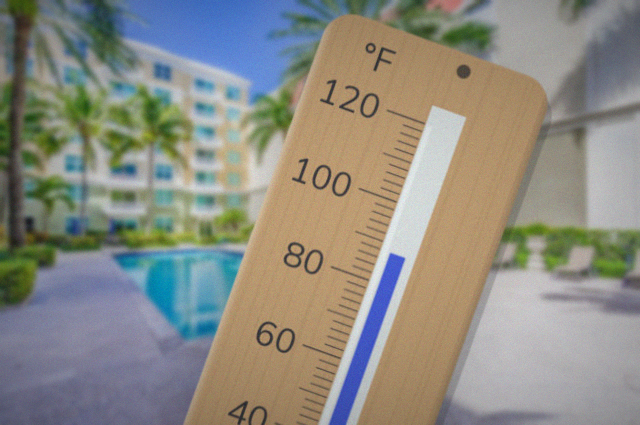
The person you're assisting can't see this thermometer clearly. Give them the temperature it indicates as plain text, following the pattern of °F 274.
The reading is °F 88
